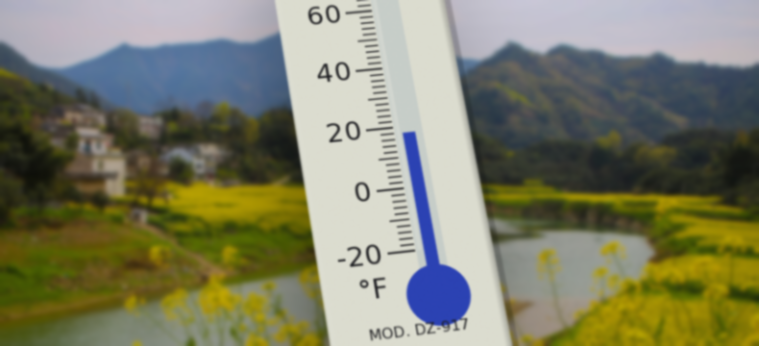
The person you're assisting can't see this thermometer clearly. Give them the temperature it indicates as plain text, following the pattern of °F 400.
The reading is °F 18
